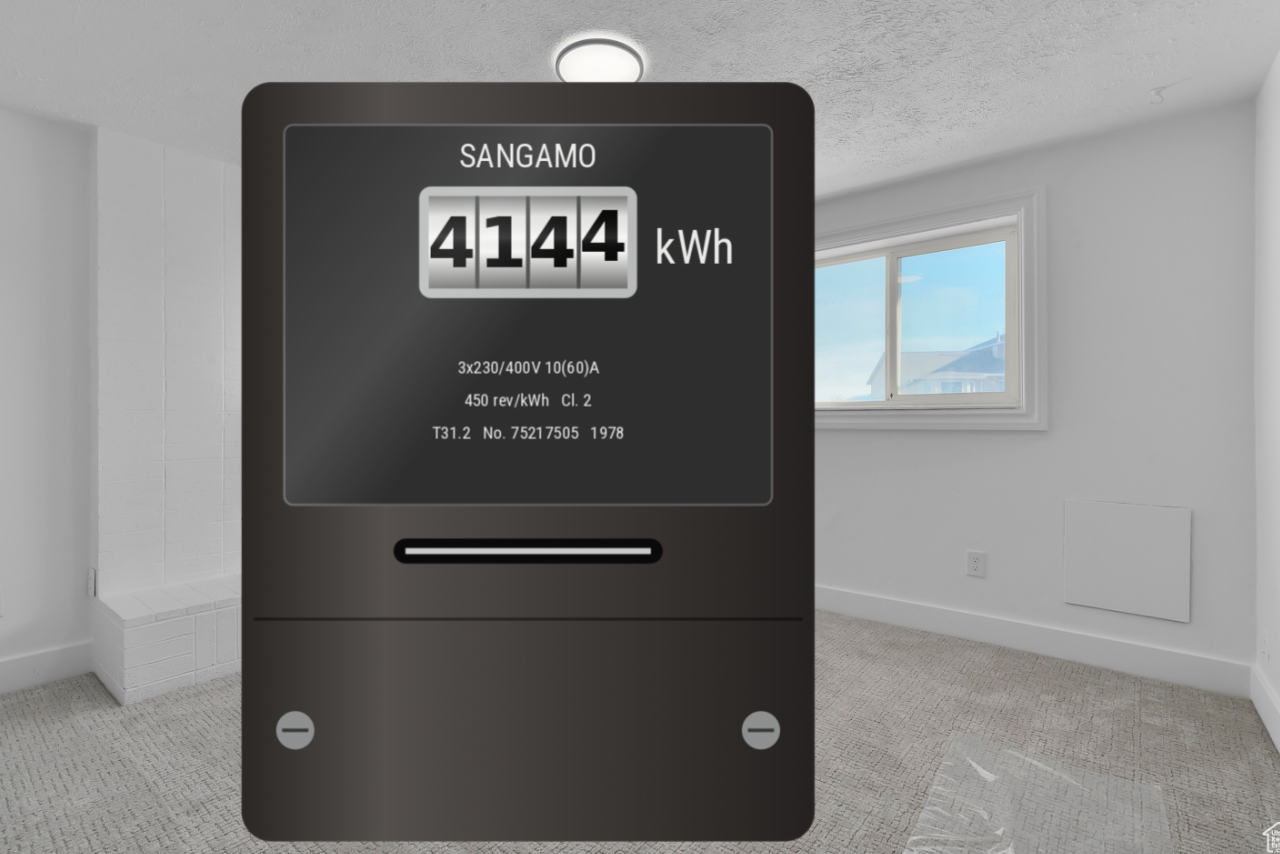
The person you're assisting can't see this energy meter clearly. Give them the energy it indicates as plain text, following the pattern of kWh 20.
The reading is kWh 4144
